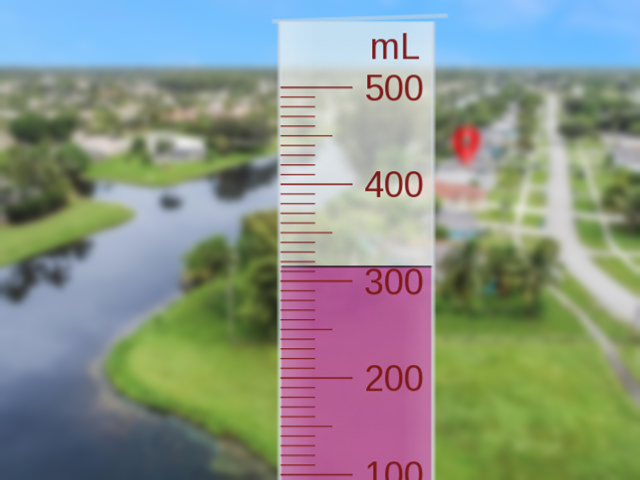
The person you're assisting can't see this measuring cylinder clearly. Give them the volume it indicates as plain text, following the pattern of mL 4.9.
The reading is mL 315
